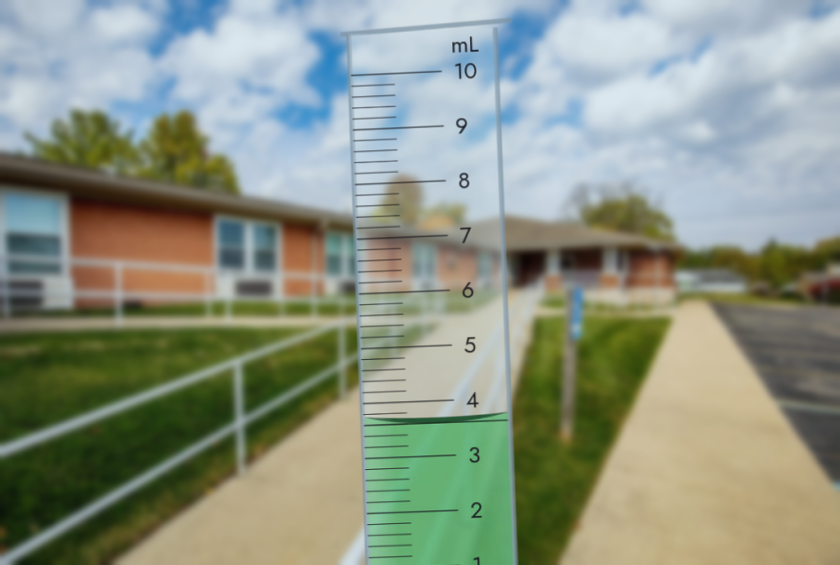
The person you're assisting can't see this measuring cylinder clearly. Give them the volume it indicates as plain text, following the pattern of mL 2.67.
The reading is mL 3.6
